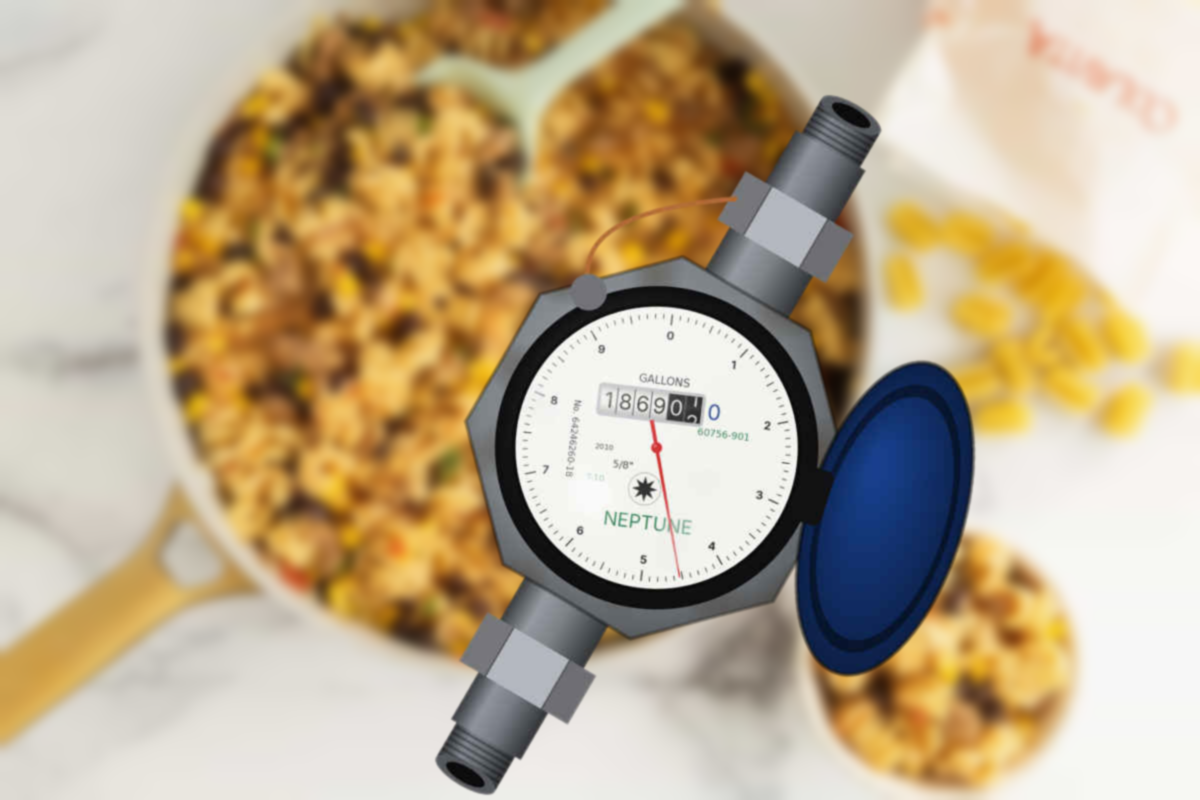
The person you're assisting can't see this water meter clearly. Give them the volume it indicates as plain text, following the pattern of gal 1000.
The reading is gal 1869014.5
